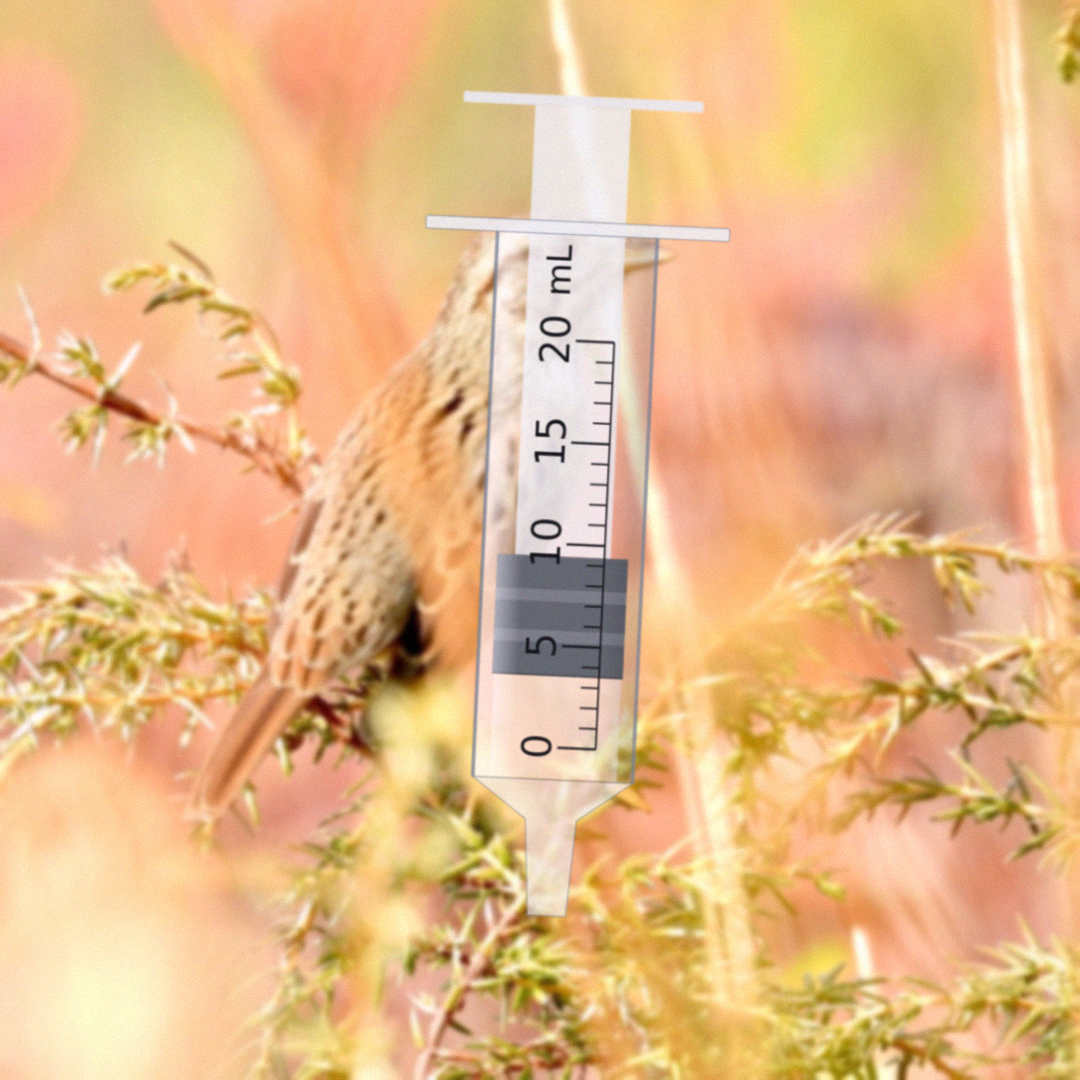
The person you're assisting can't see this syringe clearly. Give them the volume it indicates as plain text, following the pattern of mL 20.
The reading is mL 3.5
